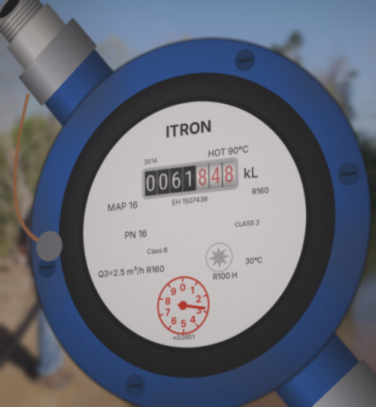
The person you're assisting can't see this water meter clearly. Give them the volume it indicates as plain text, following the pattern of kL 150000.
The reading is kL 61.8482
